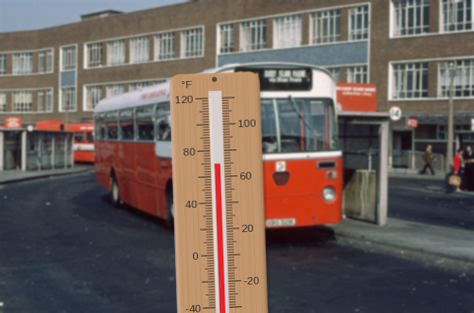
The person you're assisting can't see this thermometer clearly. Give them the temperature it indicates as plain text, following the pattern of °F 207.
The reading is °F 70
